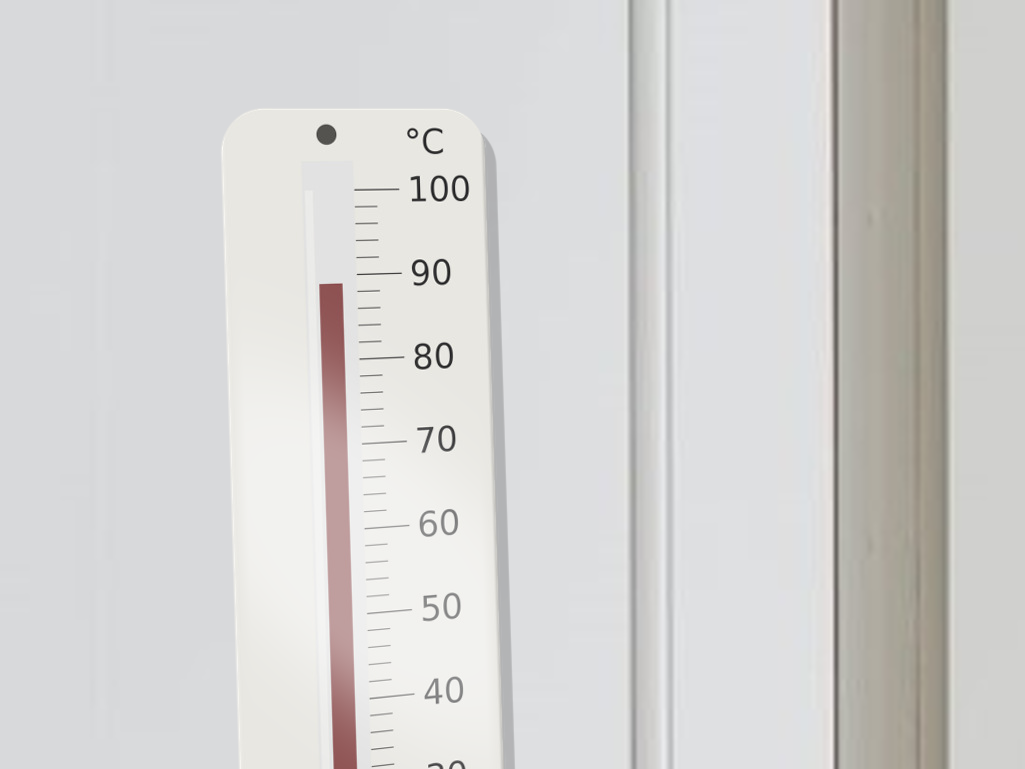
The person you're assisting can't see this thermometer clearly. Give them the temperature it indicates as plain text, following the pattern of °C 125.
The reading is °C 89
